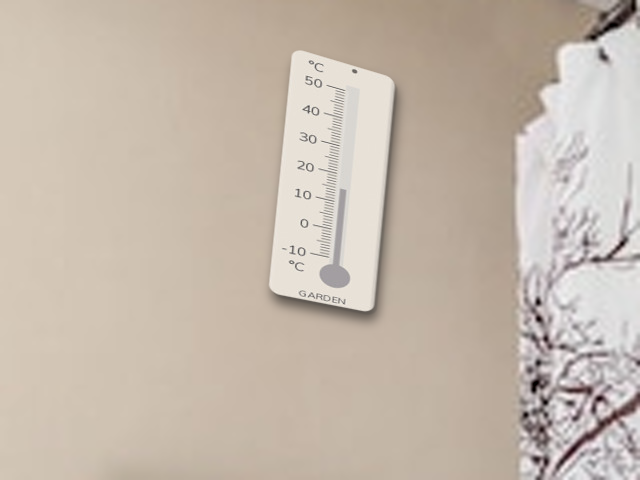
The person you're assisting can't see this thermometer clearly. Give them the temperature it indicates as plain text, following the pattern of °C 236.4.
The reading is °C 15
